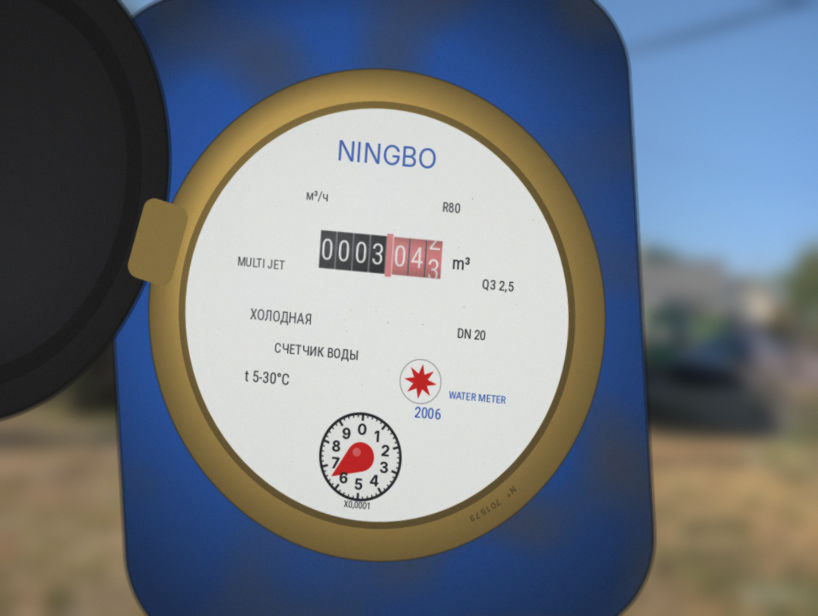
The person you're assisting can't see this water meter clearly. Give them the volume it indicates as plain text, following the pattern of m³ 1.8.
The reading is m³ 3.0426
